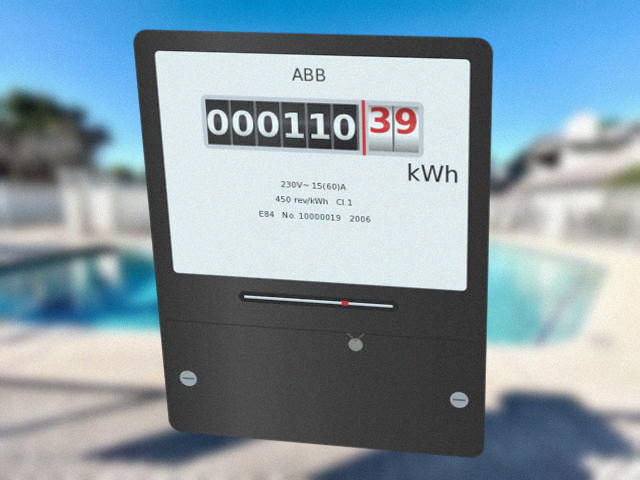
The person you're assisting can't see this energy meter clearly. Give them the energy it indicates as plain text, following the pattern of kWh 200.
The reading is kWh 110.39
